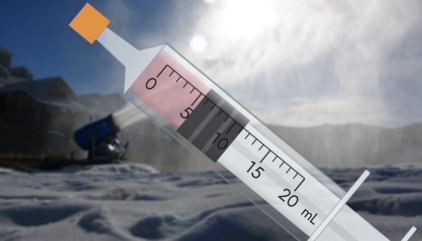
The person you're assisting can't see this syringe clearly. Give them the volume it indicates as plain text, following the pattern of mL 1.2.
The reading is mL 5.5
